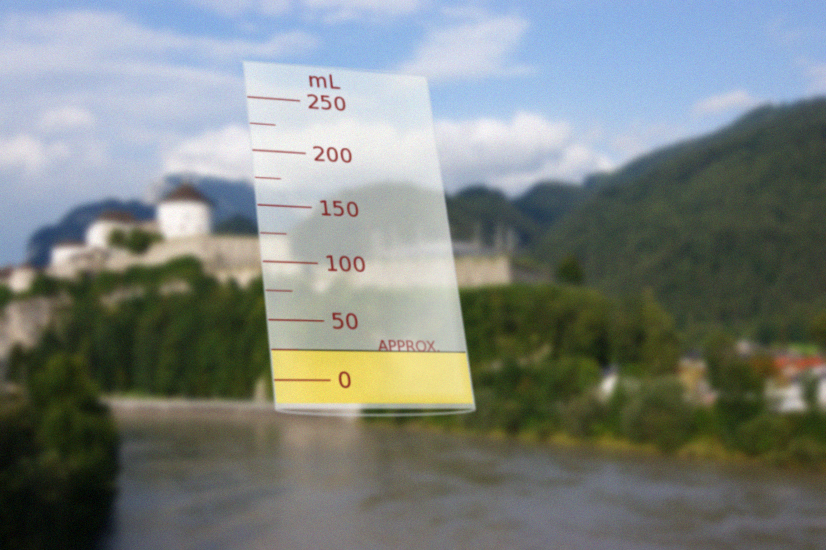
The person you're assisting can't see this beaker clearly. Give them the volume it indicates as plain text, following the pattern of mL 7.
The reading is mL 25
